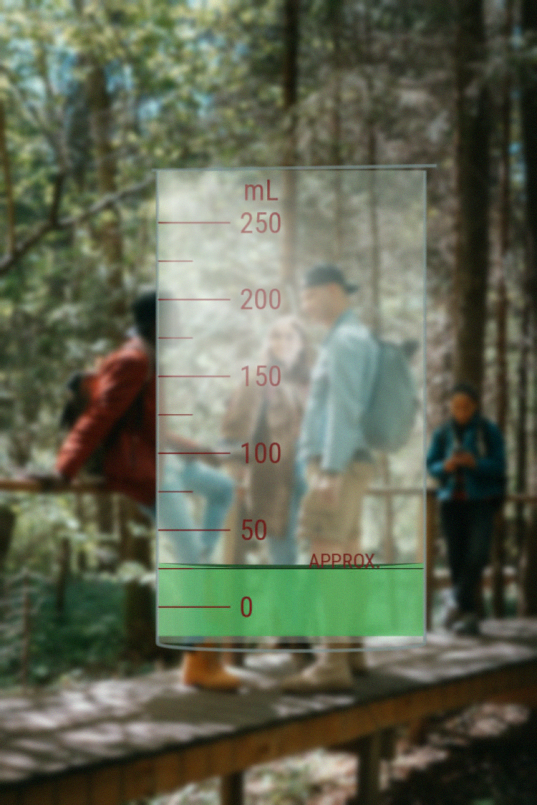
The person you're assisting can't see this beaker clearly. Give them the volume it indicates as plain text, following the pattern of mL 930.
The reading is mL 25
